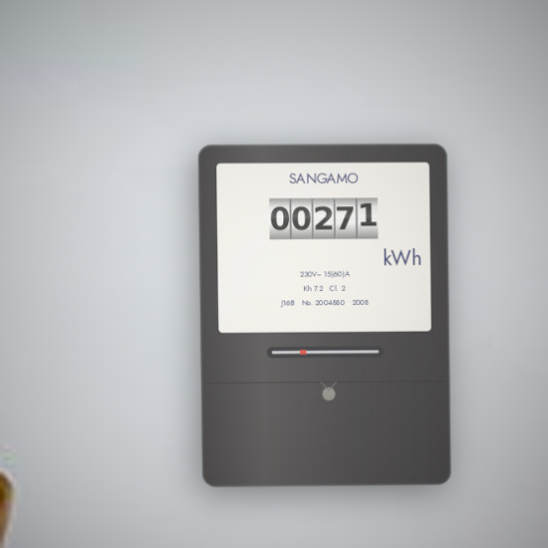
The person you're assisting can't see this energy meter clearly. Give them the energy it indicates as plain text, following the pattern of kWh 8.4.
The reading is kWh 271
